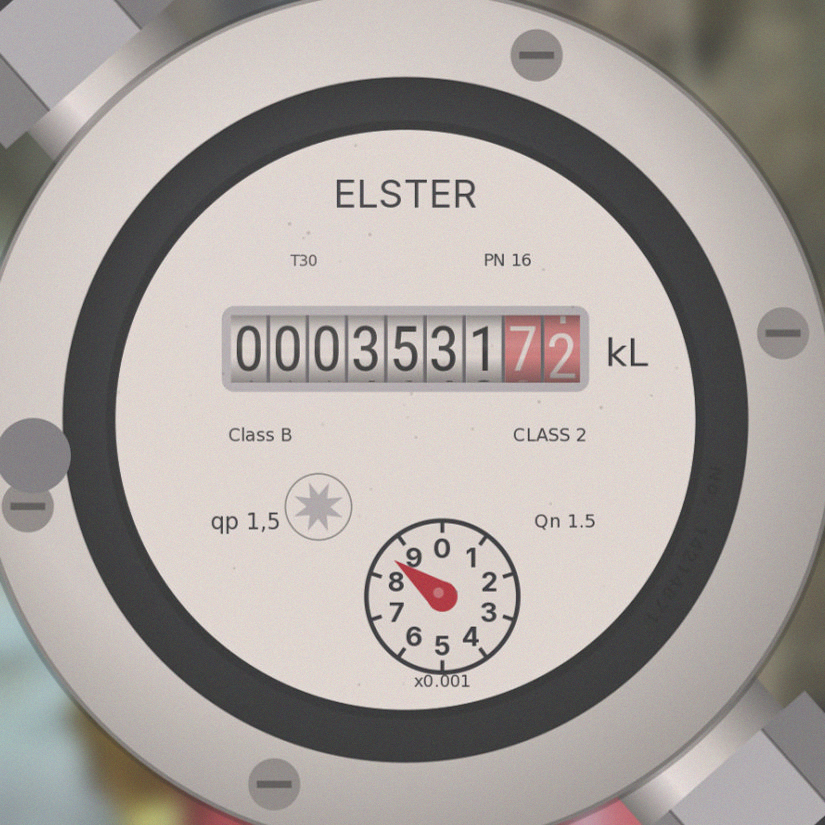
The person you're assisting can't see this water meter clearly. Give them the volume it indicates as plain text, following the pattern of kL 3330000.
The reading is kL 3531.718
